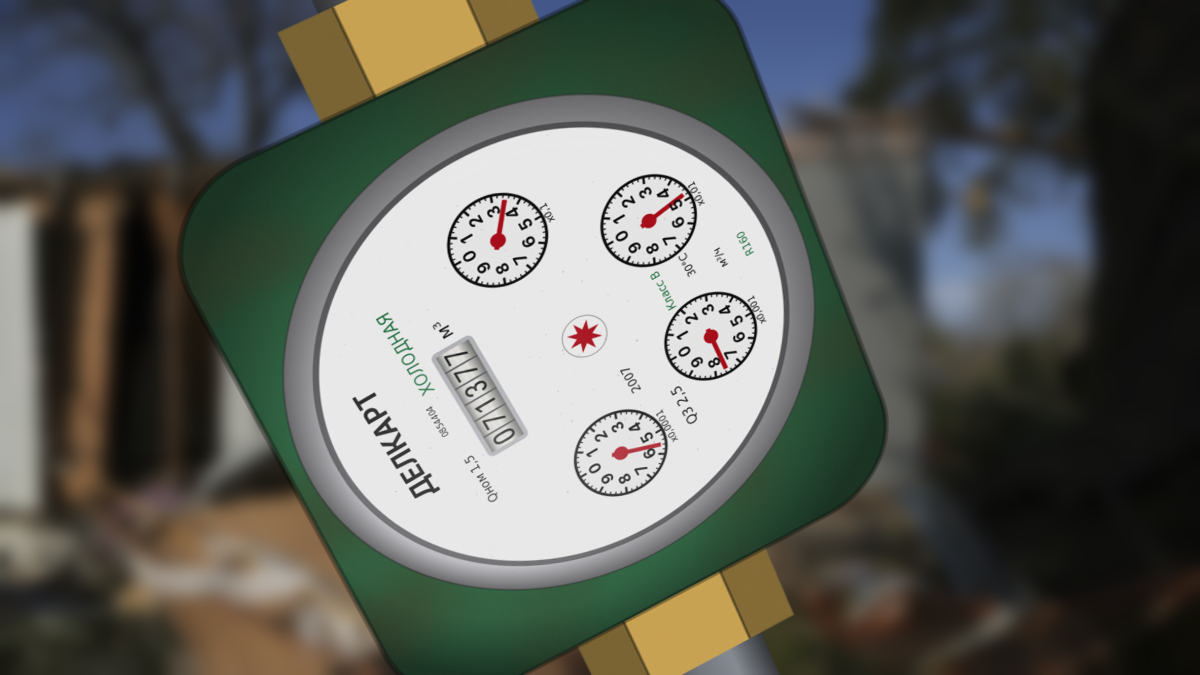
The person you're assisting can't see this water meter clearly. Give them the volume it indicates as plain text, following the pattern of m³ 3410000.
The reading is m³ 71377.3475
